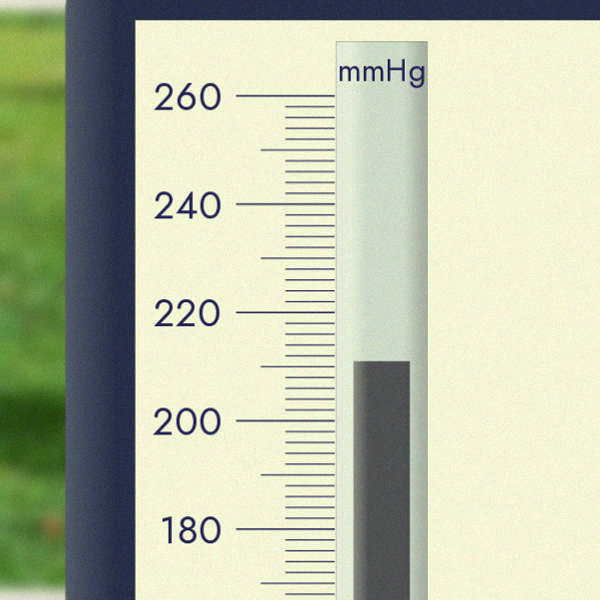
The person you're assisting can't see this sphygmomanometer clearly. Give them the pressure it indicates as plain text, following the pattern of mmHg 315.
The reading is mmHg 211
